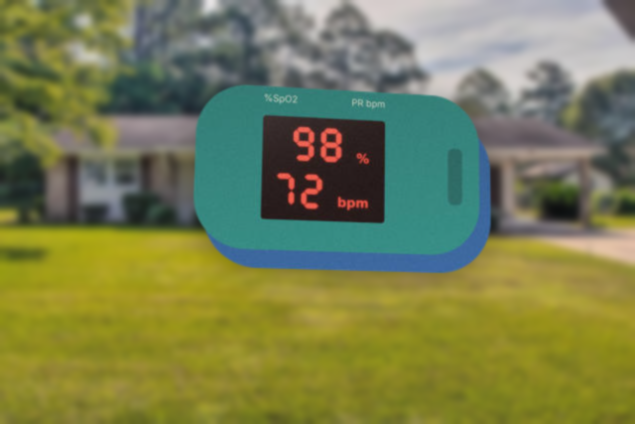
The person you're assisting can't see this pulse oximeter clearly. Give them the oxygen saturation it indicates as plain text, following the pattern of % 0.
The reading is % 98
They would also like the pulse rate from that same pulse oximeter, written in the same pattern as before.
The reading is bpm 72
